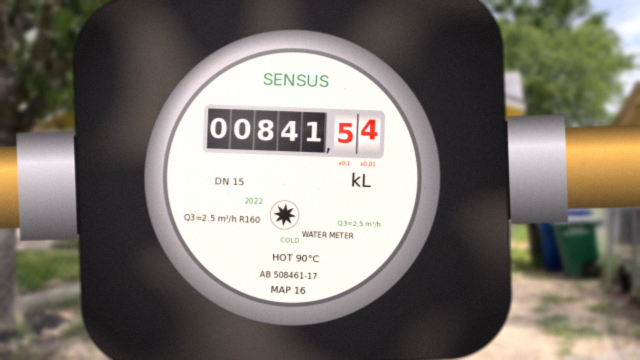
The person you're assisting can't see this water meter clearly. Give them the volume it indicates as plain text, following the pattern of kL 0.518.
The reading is kL 841.54
